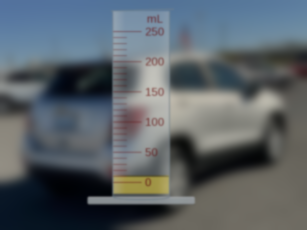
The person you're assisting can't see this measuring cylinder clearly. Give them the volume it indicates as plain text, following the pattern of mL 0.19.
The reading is mL 10
